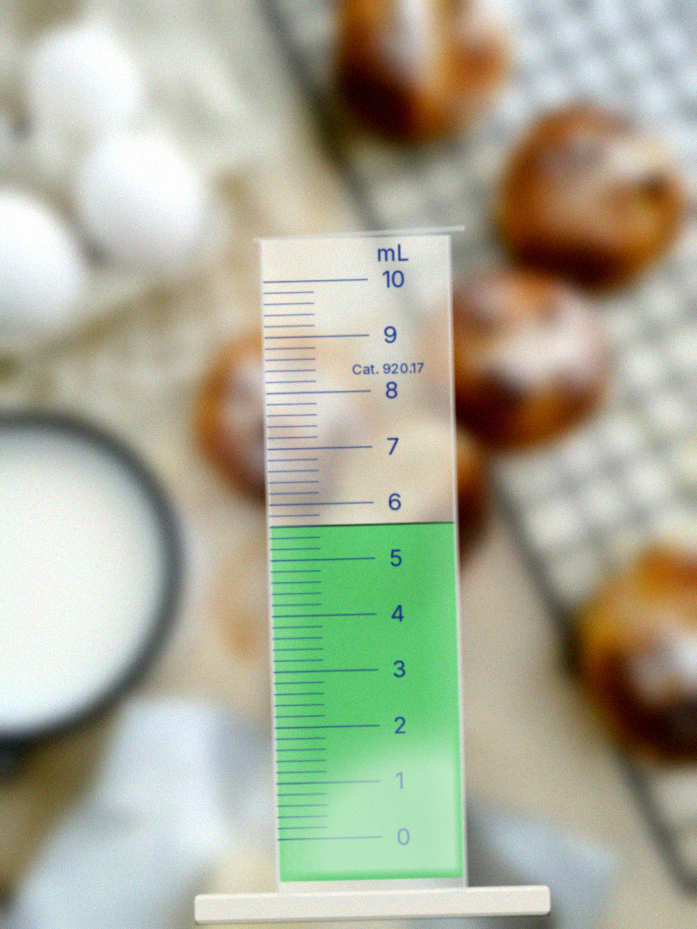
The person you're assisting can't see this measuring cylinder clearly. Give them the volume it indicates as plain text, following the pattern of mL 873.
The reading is mL 5.6
